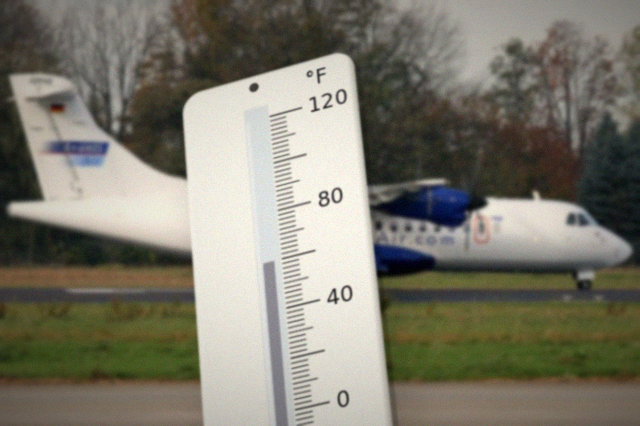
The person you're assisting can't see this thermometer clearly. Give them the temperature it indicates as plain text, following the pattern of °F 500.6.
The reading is °F 60
